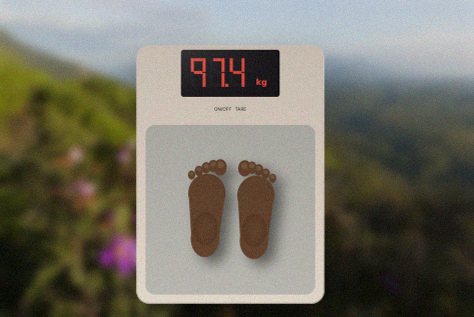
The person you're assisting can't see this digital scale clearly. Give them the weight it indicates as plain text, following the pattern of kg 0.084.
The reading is kg 97.4
